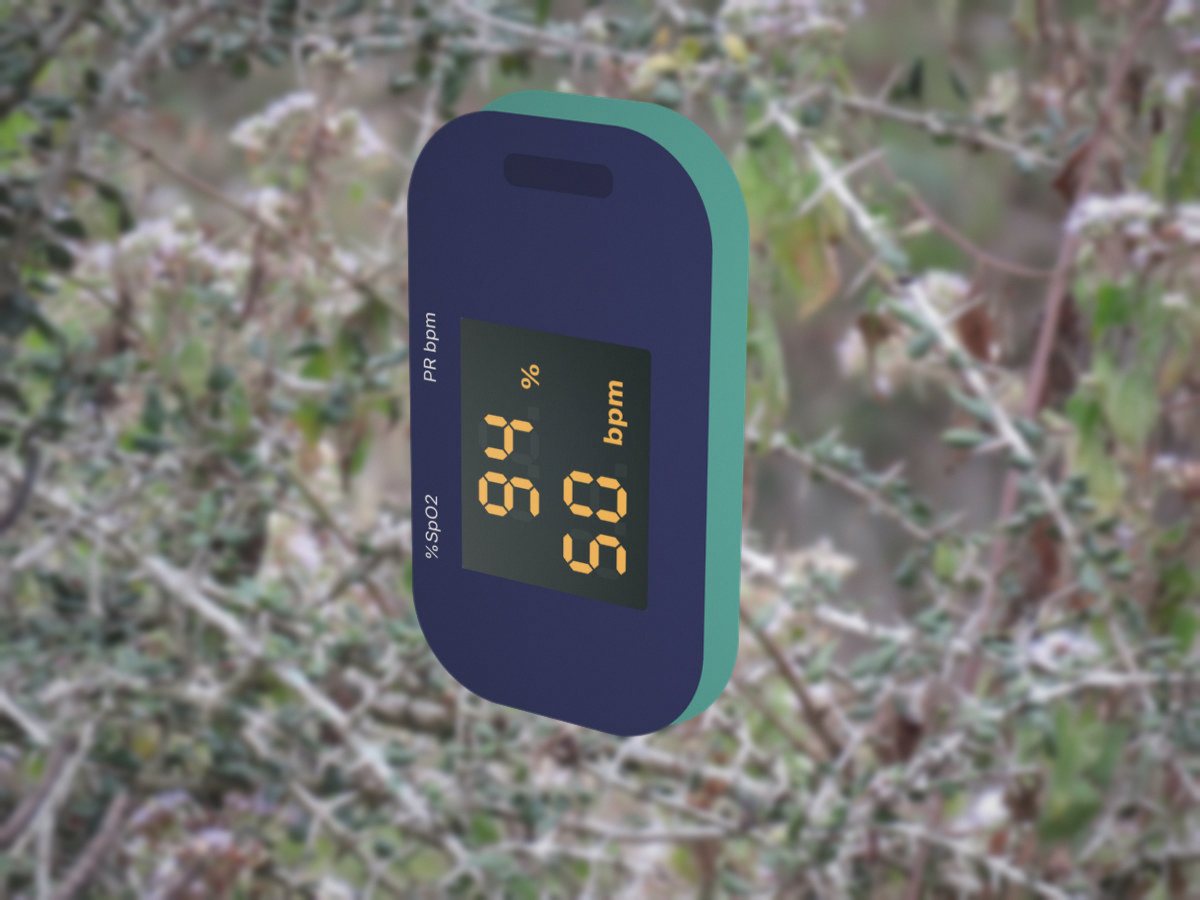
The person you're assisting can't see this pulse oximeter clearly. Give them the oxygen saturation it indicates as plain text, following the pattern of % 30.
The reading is % 94
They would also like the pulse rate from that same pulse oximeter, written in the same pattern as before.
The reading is bpm 50
